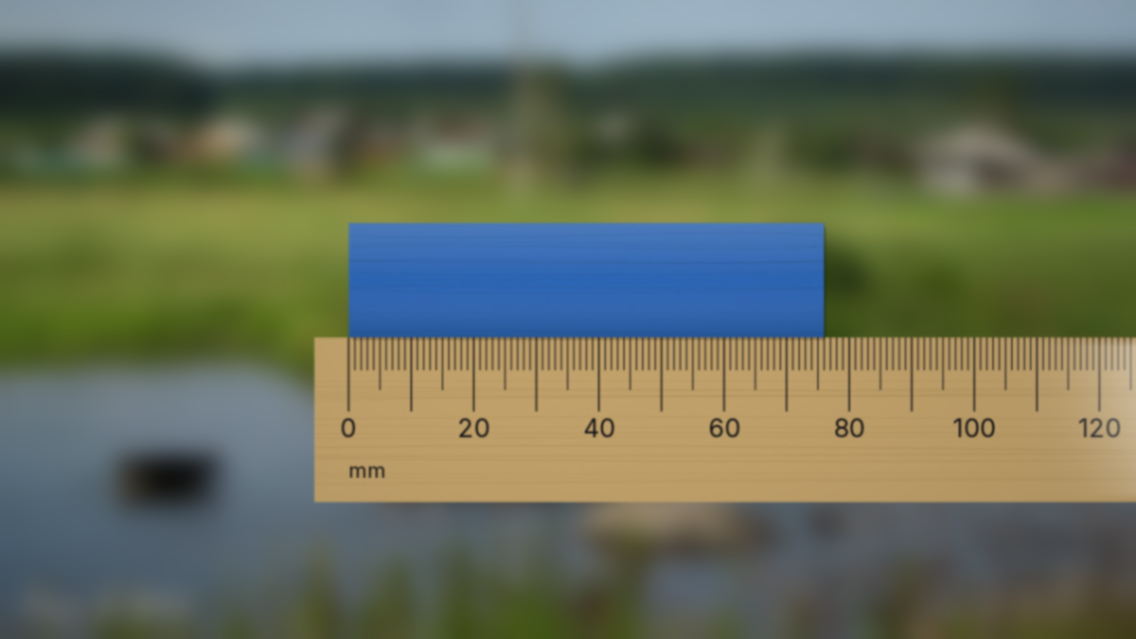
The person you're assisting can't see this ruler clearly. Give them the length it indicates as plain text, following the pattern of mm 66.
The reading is mm 76
